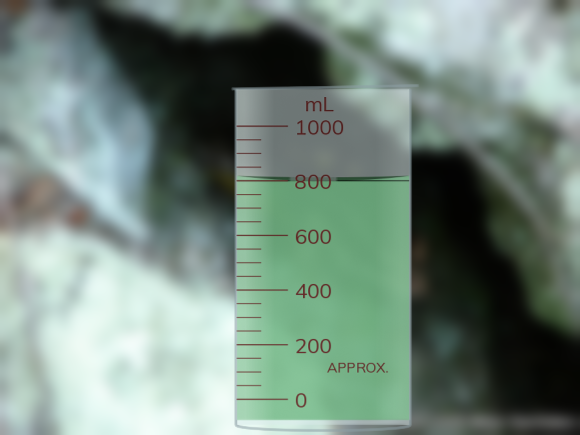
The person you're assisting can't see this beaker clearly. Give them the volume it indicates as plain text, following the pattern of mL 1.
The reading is mL 800
